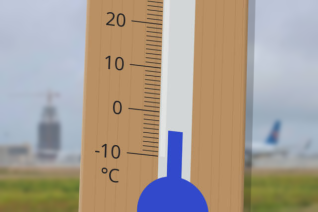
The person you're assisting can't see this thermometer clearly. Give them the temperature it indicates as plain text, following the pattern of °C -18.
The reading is °C -4
